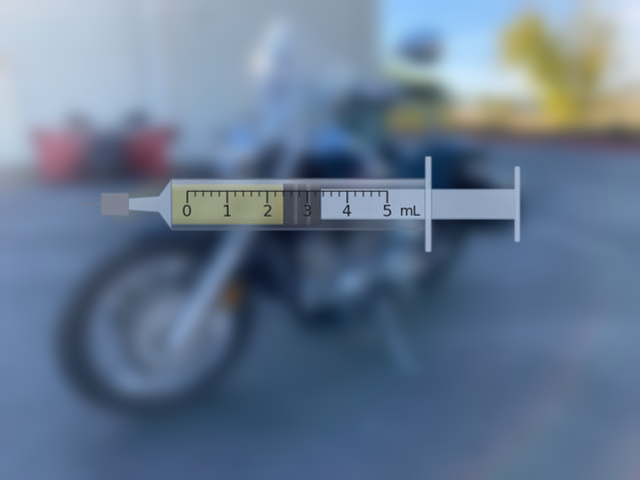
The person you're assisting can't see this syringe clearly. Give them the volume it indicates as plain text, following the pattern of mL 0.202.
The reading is mL 2.4
